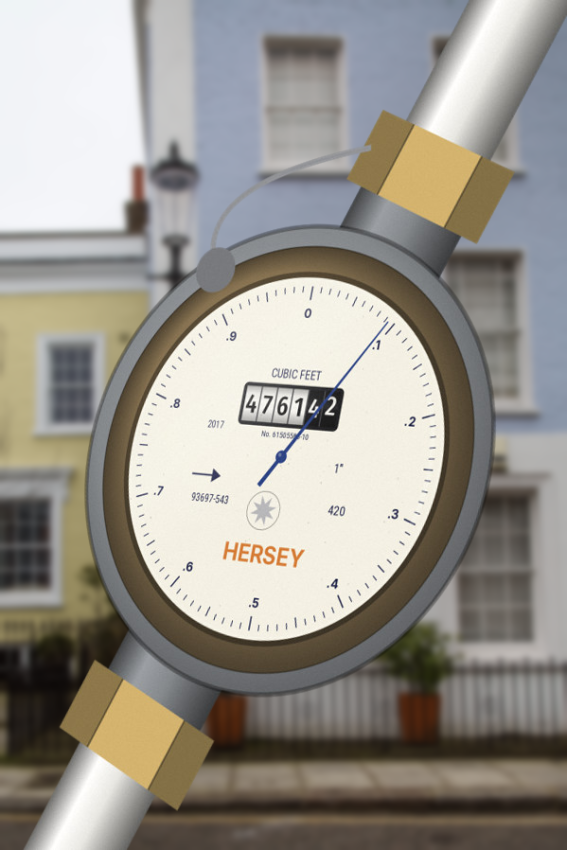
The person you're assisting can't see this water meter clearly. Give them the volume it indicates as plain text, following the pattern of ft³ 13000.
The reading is ft³ 476142.09
